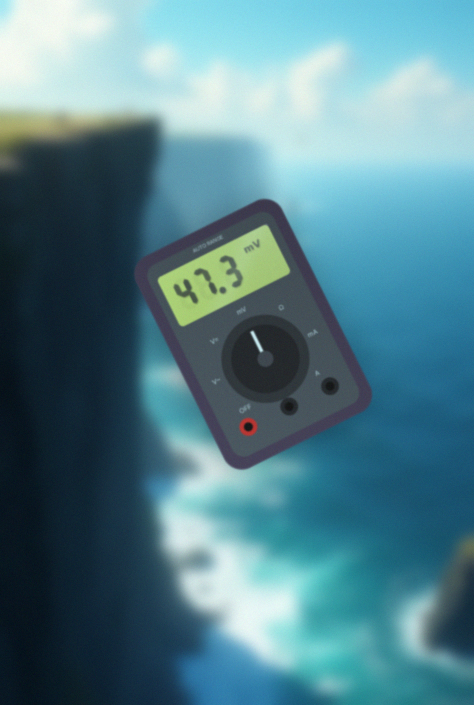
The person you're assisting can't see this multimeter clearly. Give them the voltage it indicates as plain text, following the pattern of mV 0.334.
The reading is mV 47.3
